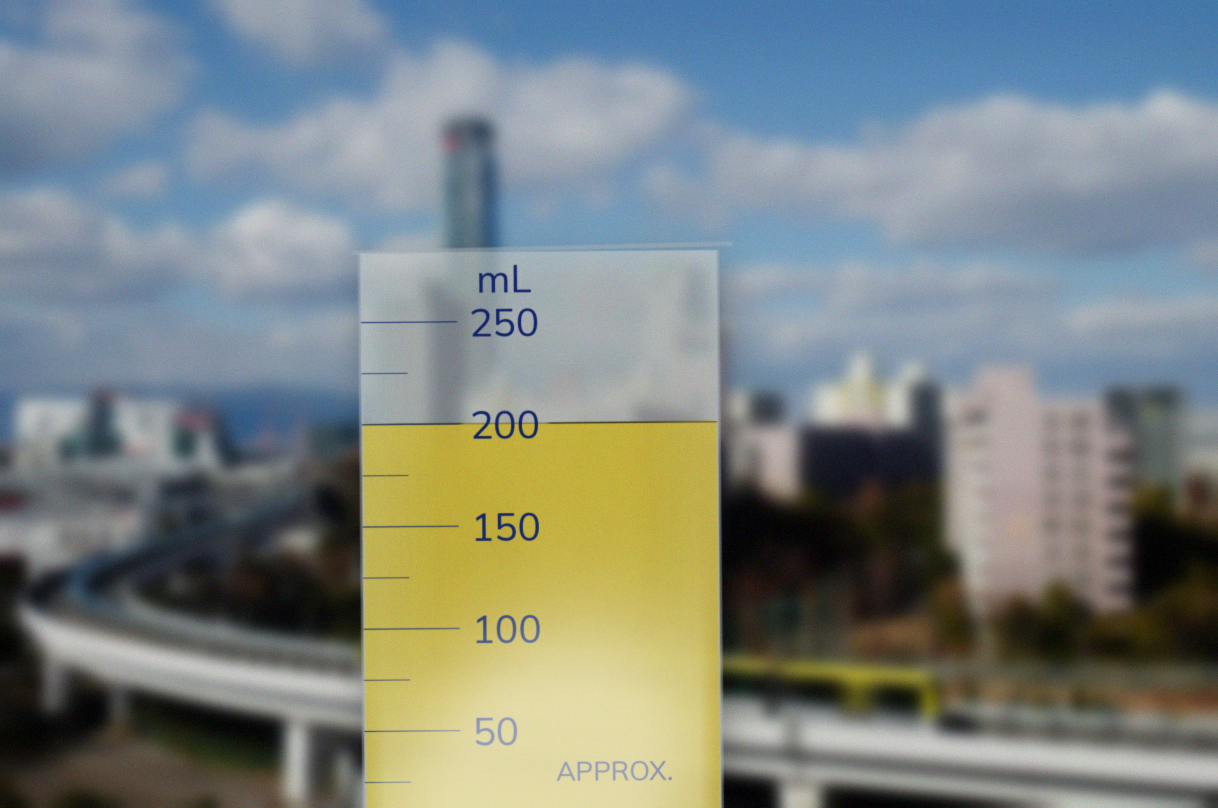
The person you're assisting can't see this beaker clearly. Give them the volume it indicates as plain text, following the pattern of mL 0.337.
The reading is mL 200
